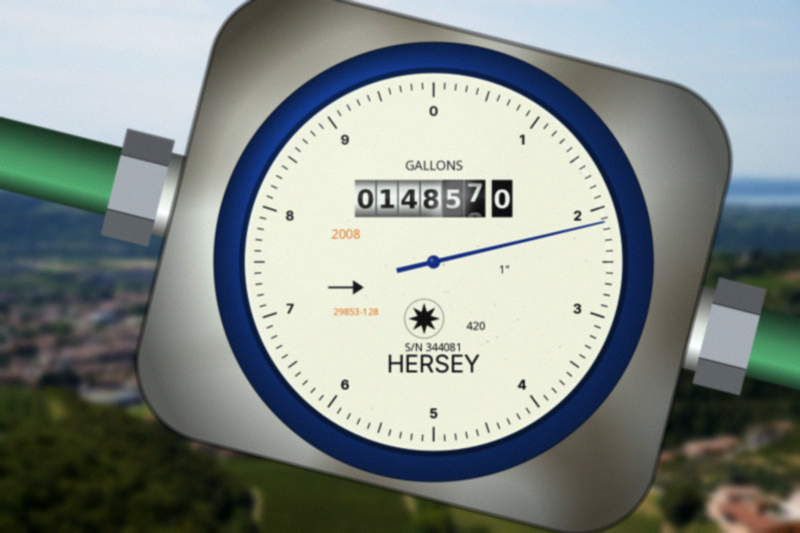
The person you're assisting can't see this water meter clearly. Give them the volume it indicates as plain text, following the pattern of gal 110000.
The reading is gal 148572.1
